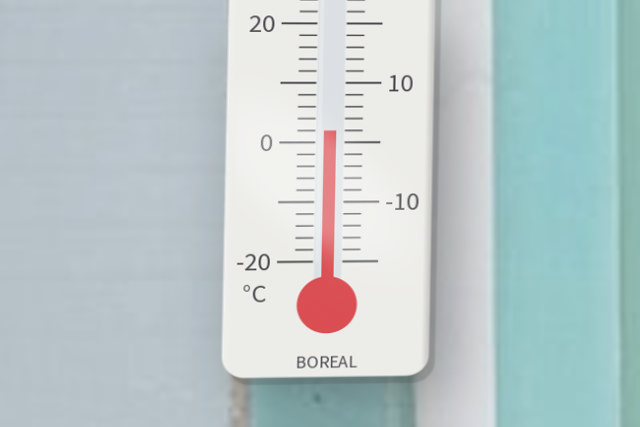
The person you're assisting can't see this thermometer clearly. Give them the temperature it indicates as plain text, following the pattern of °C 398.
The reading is °C 2
